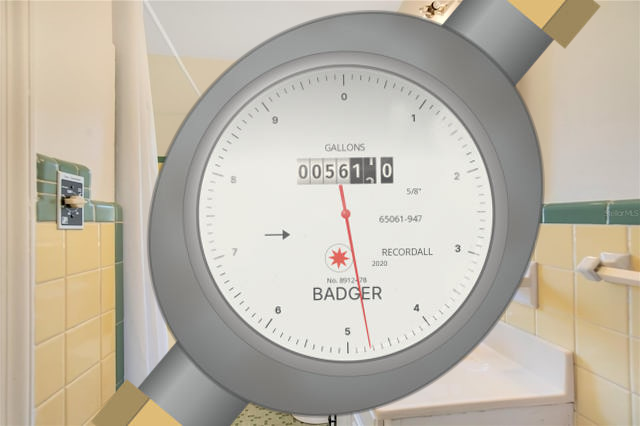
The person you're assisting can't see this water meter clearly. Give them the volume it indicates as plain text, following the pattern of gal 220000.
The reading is gal 56114.7
